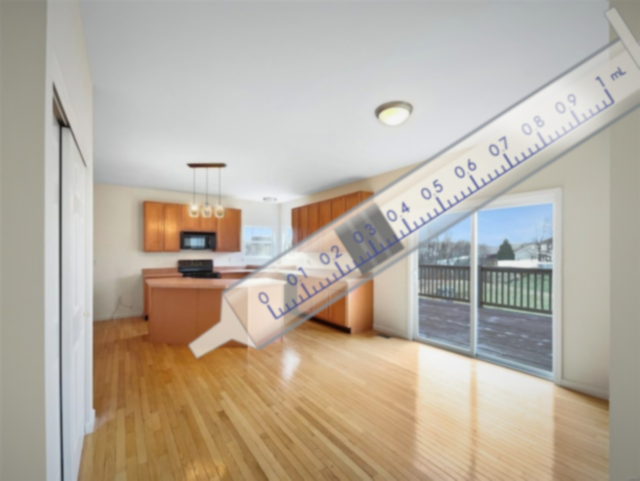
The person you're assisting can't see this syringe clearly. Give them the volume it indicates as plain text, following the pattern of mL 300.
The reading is mL 0.24
